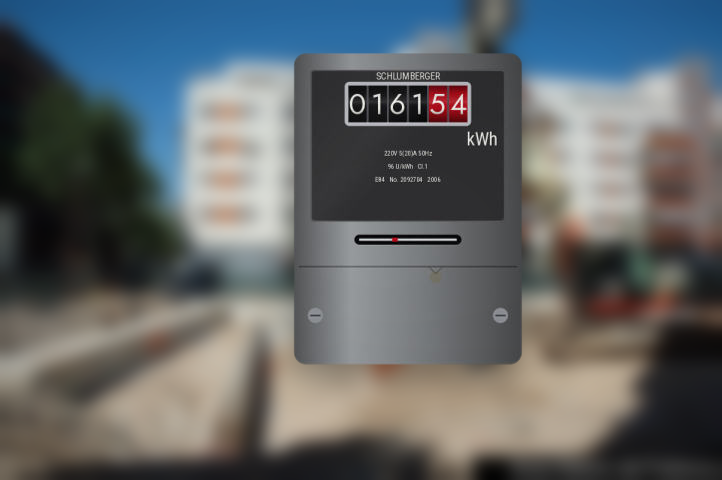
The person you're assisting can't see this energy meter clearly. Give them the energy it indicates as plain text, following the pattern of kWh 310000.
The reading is kWh 161.54
